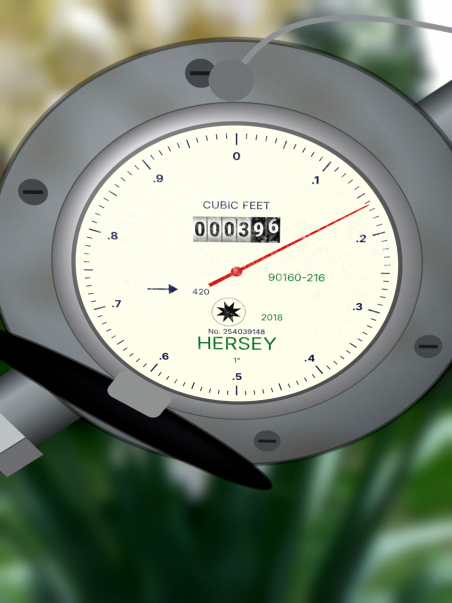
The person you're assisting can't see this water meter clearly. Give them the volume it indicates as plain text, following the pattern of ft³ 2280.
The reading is ft³ 396.16
